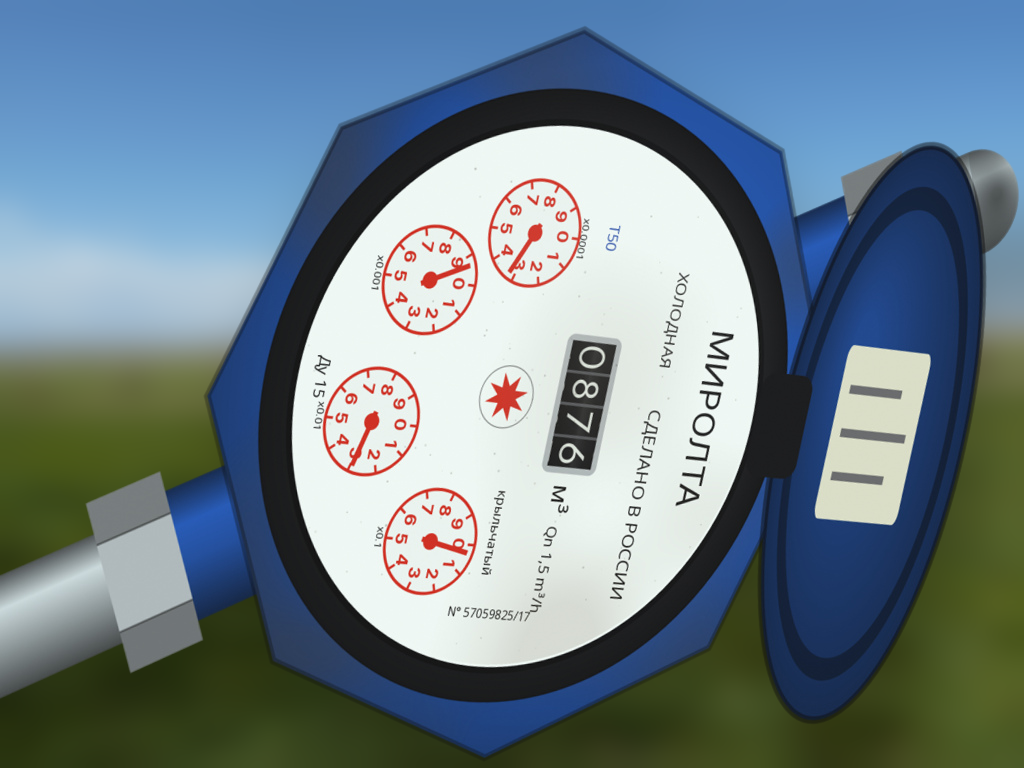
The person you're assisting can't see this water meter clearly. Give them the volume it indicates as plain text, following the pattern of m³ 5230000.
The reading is m³ 876.0293
